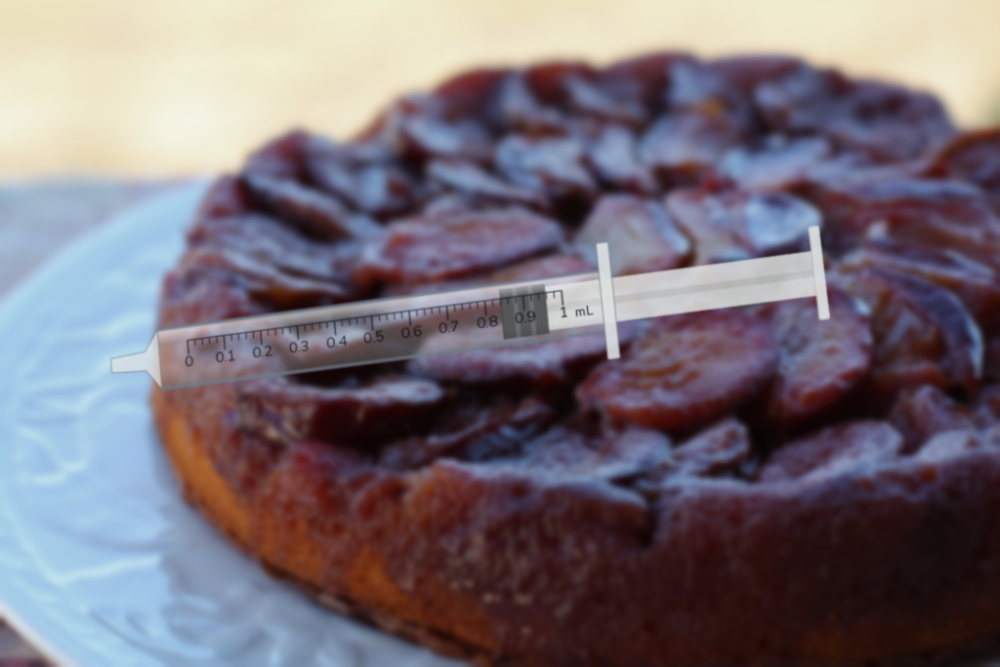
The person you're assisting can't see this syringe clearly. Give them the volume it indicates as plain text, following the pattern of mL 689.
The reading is mL 0.84
